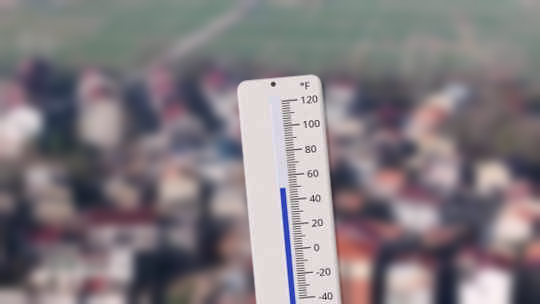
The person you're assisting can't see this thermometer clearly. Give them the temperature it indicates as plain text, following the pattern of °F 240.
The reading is °F 50
